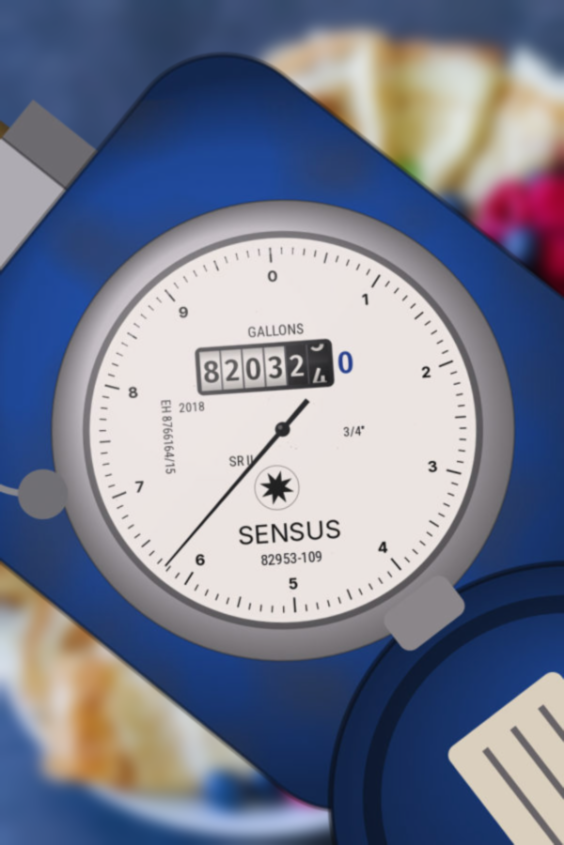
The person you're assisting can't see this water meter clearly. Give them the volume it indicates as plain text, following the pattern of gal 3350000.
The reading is gal 8203236.2
